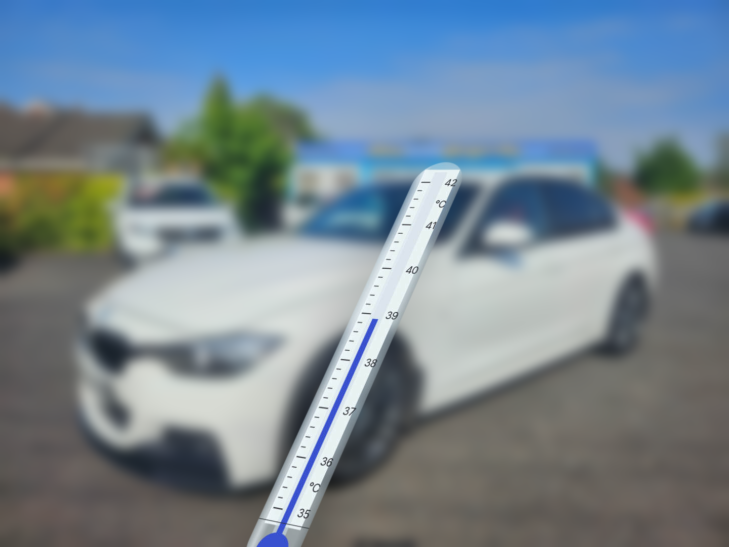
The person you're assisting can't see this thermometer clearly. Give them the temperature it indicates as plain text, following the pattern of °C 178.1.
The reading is °C 38.9
